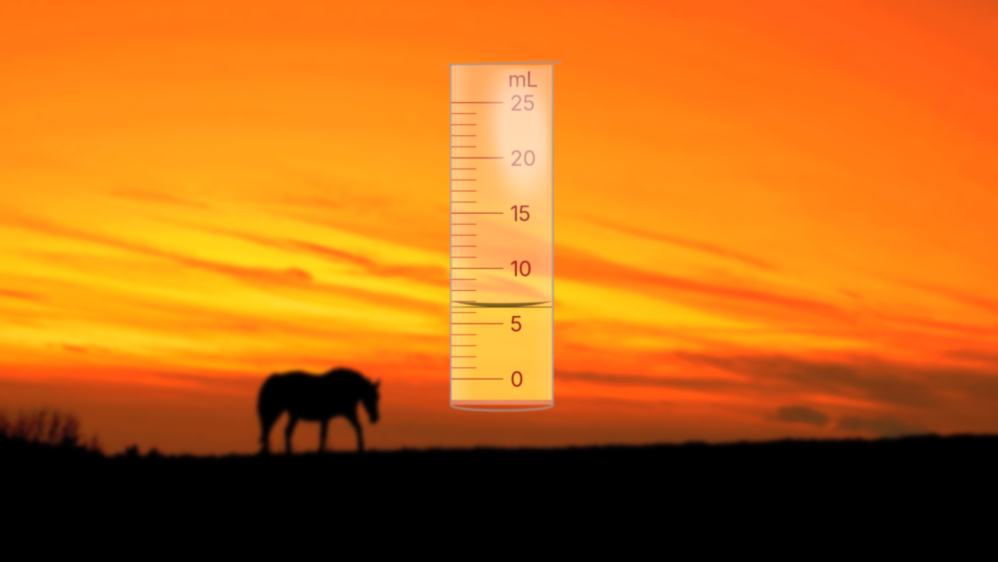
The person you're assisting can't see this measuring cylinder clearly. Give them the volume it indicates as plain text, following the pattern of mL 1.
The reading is mL 6.5
